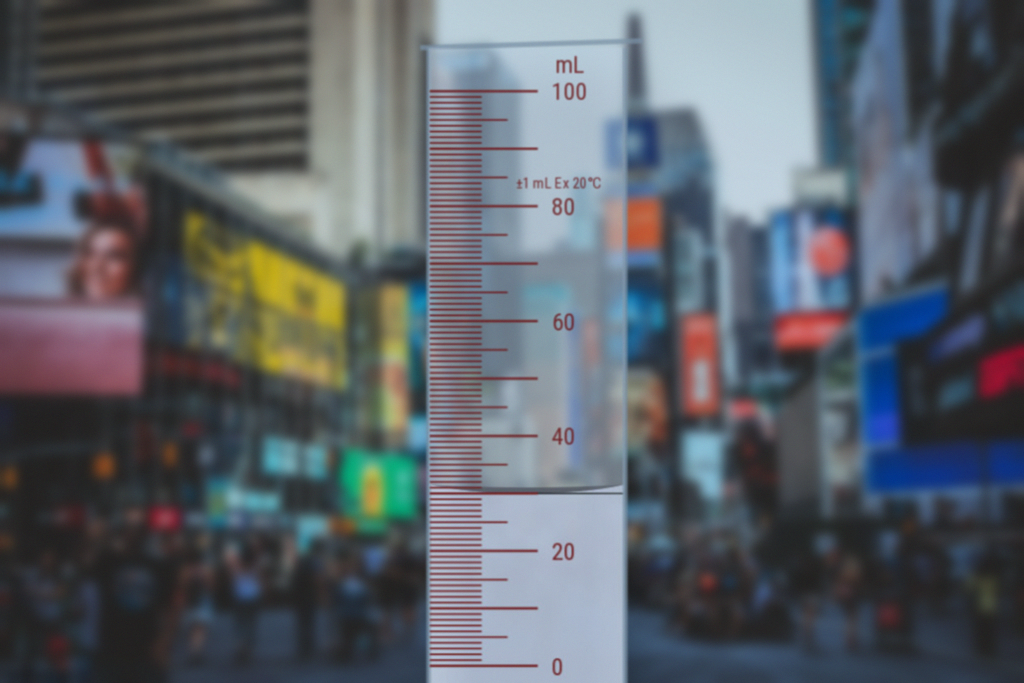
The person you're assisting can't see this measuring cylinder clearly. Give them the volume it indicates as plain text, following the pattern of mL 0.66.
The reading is mL 30
